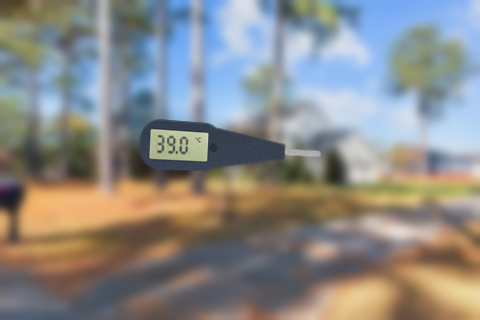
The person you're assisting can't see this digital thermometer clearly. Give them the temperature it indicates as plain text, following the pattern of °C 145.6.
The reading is °C 39.0
